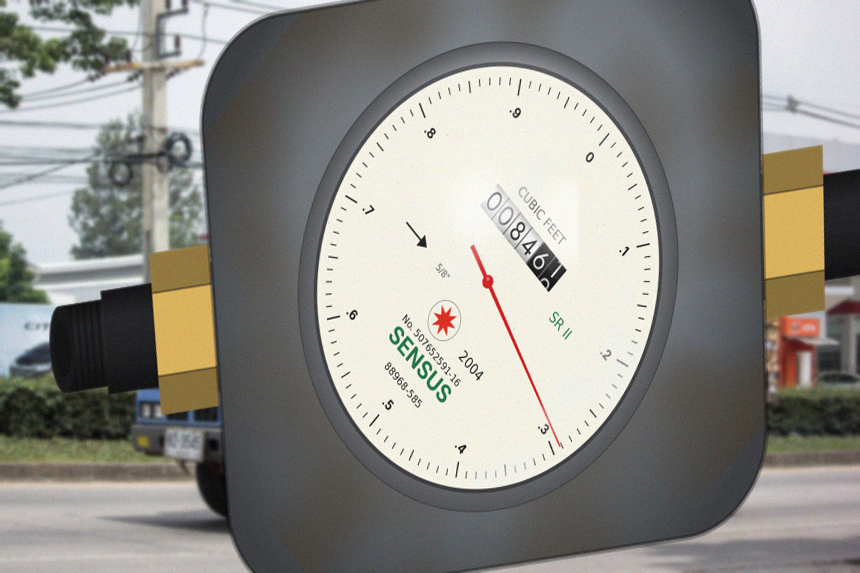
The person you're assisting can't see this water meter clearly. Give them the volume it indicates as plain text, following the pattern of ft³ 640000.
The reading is ft³ 8461.29
